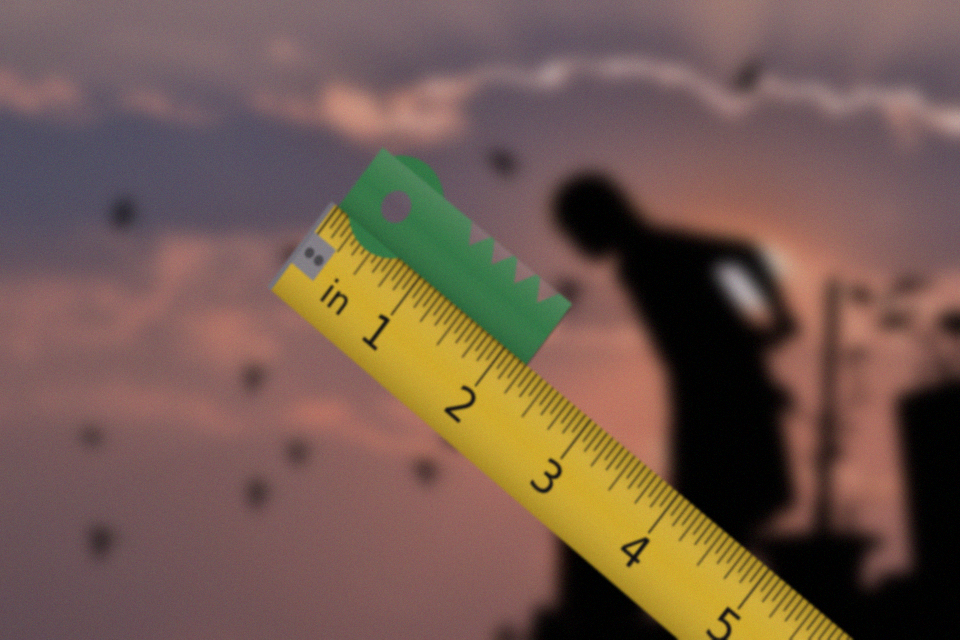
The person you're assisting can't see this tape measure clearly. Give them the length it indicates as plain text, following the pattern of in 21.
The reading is in 2.25
